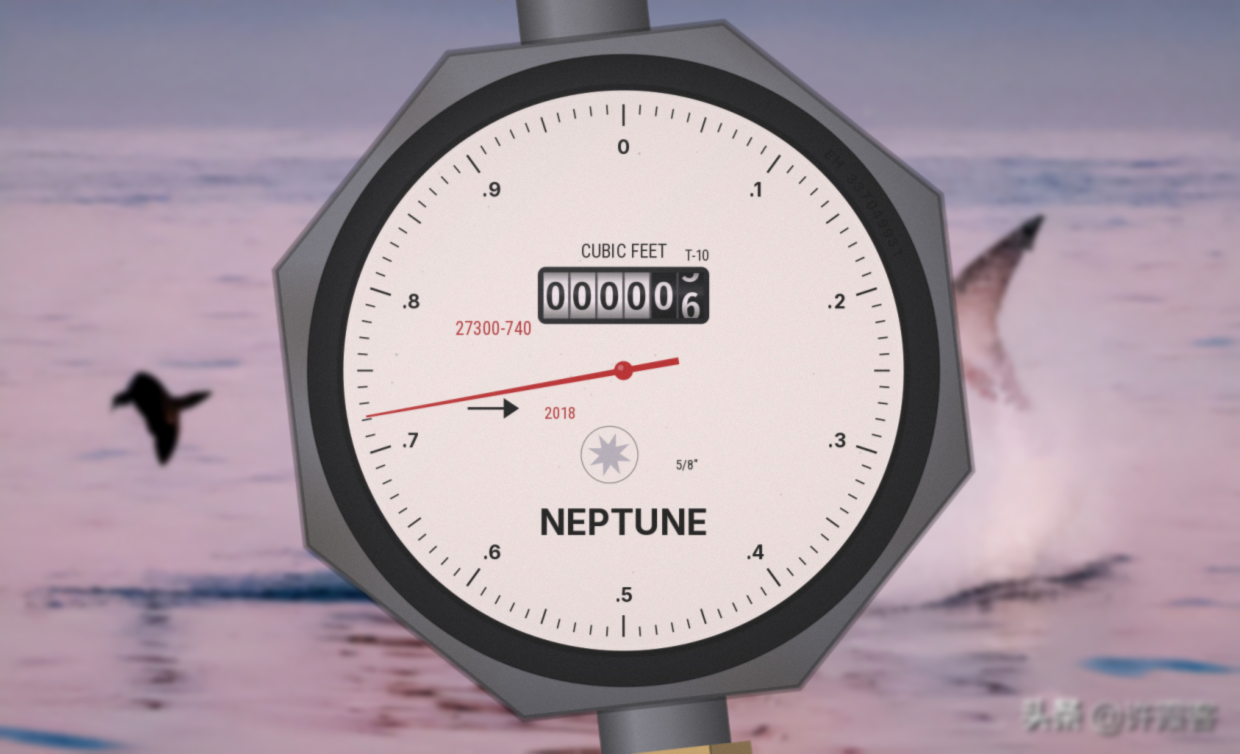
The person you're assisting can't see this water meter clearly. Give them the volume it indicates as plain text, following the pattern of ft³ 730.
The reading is ft³ 5.72
